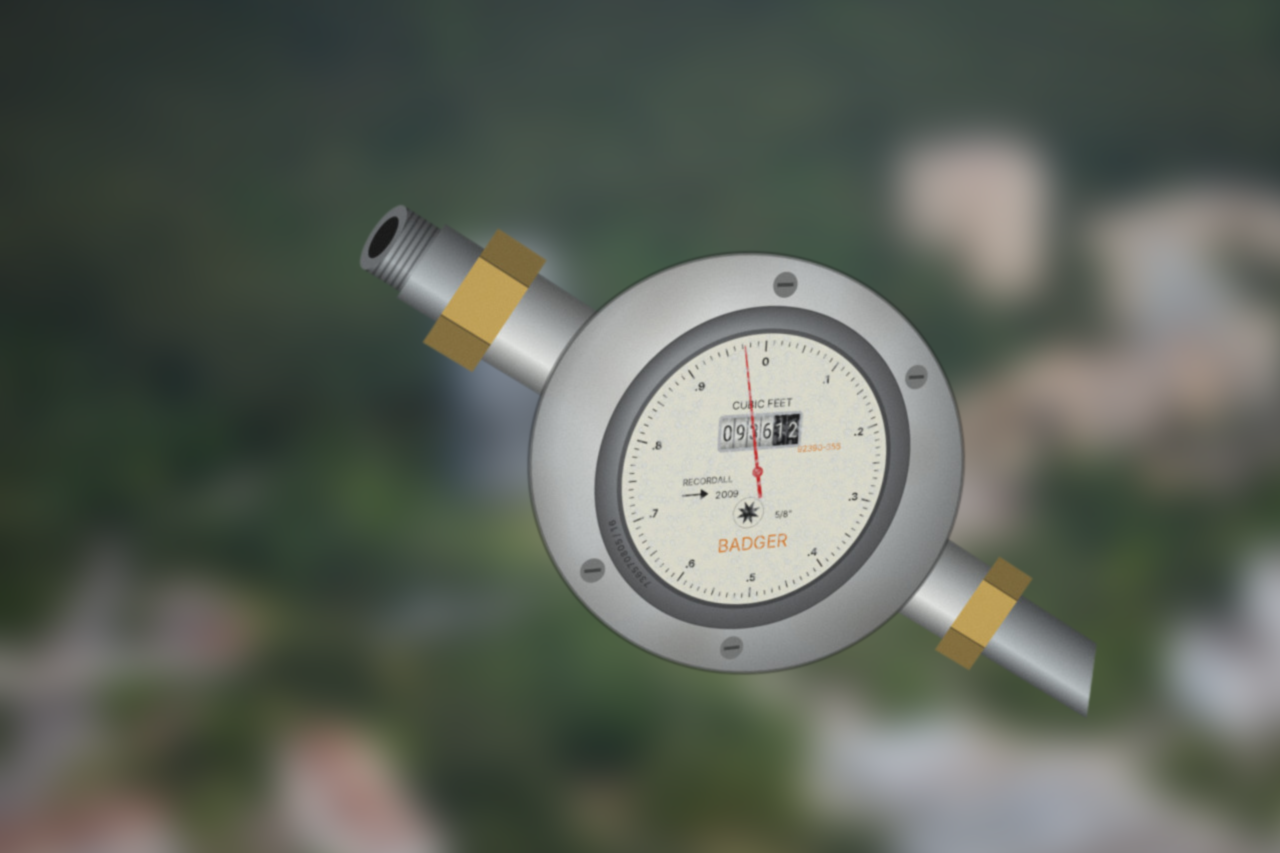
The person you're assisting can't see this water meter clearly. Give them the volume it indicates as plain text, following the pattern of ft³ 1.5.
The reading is ft³ 93611.97
